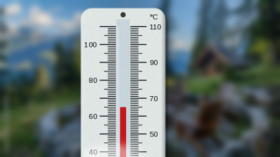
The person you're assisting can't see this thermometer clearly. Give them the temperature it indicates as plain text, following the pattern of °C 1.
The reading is °C 65
